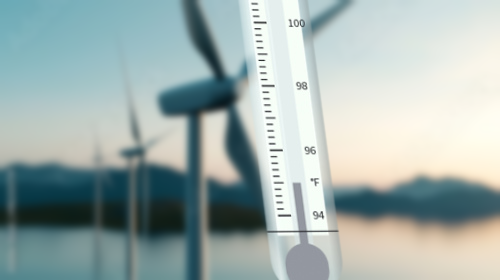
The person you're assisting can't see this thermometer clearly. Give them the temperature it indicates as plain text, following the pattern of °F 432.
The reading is °F 95
